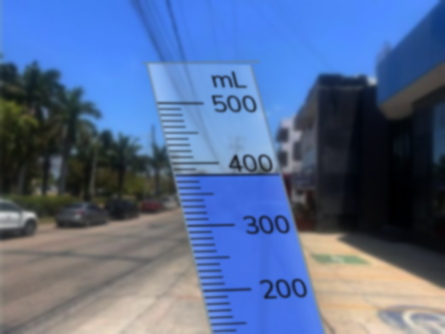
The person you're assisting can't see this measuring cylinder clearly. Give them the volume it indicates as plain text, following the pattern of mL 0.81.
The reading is mL 380
